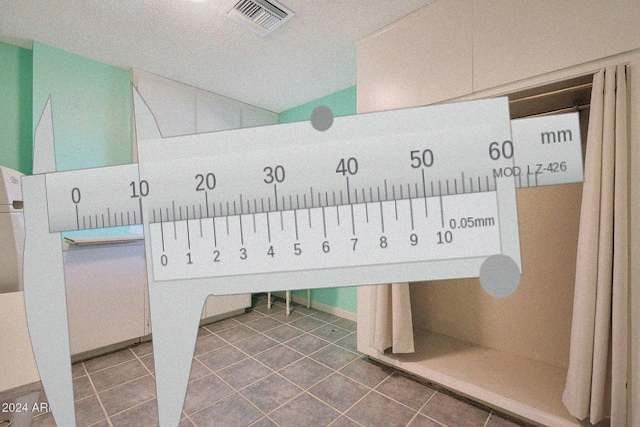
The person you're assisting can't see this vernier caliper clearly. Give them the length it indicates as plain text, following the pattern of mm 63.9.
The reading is mm 13.0
